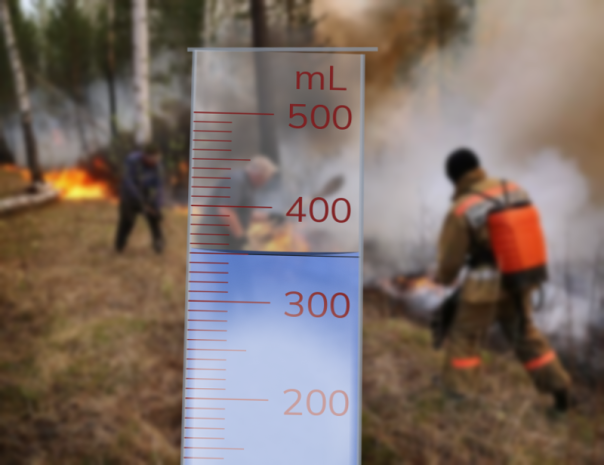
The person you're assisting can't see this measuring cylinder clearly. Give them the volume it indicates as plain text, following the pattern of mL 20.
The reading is mL 350
